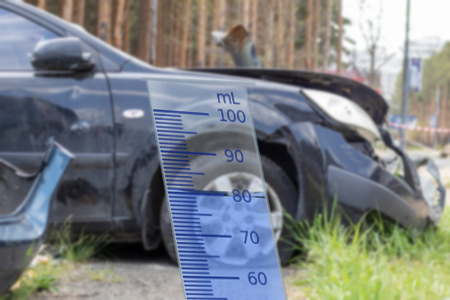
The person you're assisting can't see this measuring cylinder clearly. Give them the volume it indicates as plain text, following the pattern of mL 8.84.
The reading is mL 80
